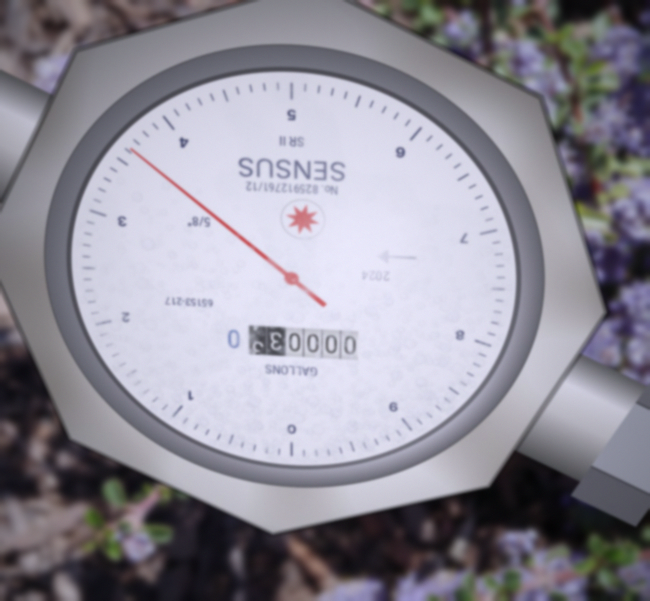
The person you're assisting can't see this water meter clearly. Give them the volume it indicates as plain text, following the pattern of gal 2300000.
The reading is gal 333.6
